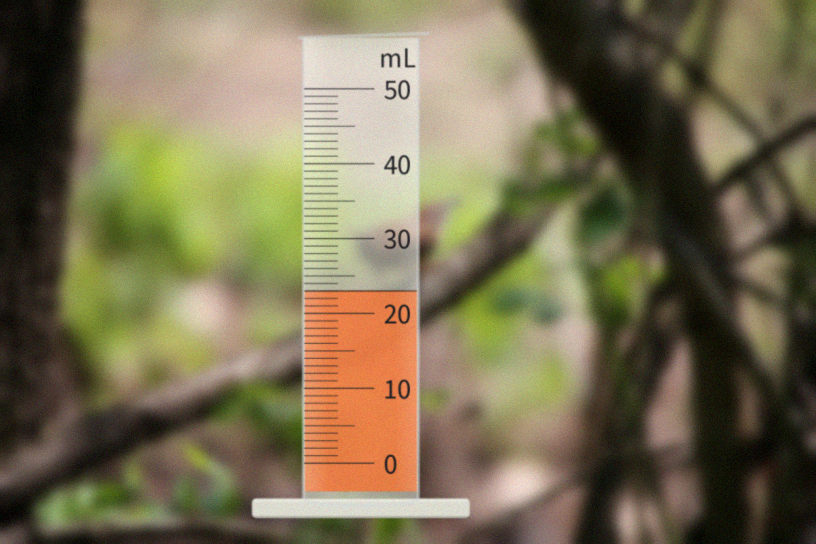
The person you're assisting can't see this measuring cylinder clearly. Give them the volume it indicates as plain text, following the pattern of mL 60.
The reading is mL 23
